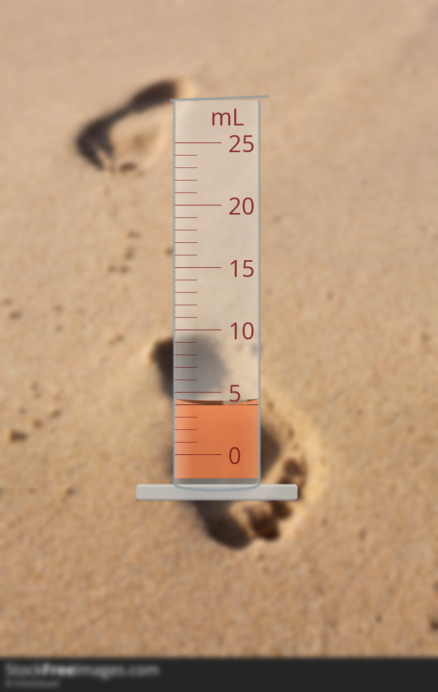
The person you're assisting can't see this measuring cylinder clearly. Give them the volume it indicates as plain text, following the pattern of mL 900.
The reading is mL 4
